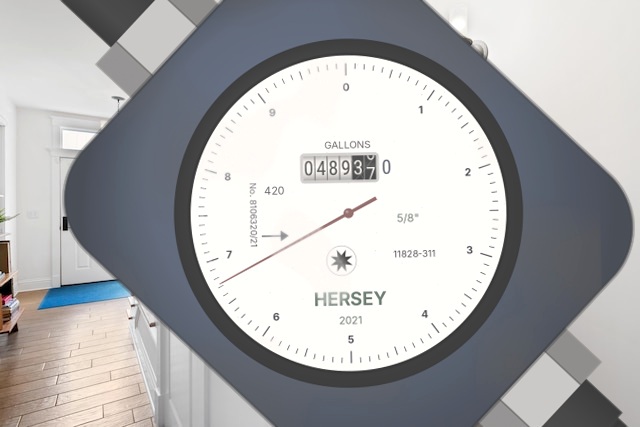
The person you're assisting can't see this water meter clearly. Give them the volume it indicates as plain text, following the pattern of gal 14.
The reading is gal 489366.7
